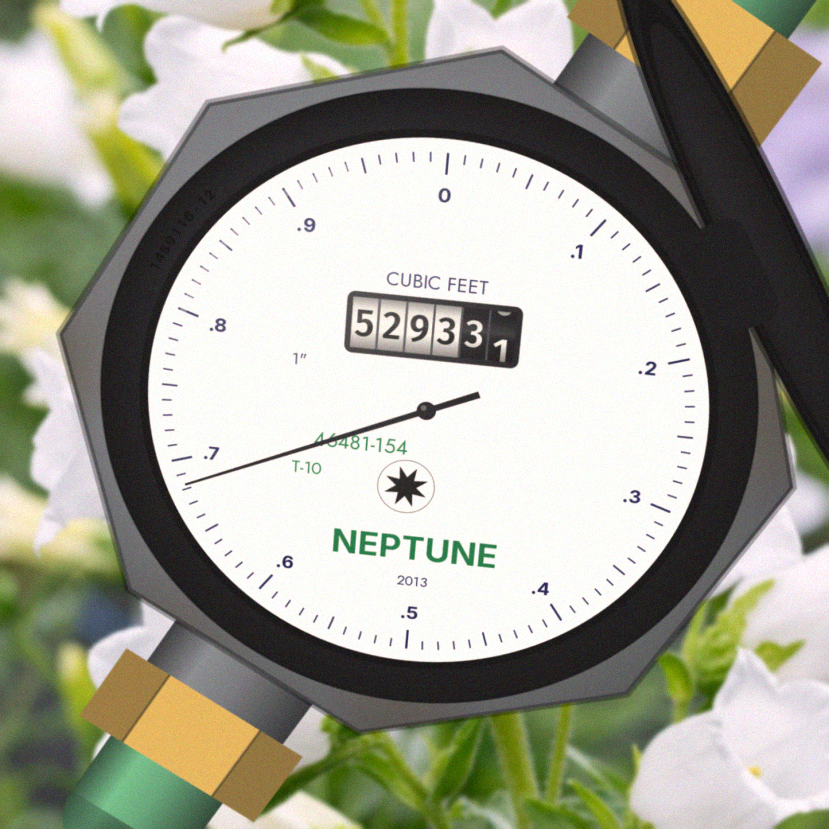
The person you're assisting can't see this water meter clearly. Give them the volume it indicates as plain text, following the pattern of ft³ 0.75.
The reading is ft³ 529330.68
